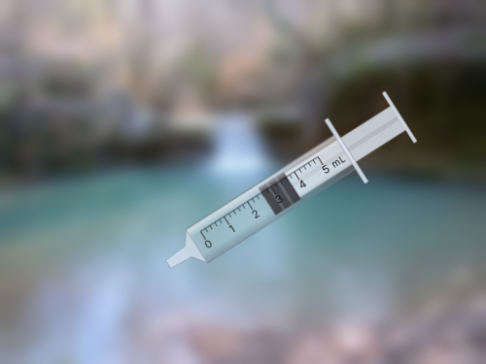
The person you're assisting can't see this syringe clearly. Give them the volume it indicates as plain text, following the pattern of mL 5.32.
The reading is mL 2.6
